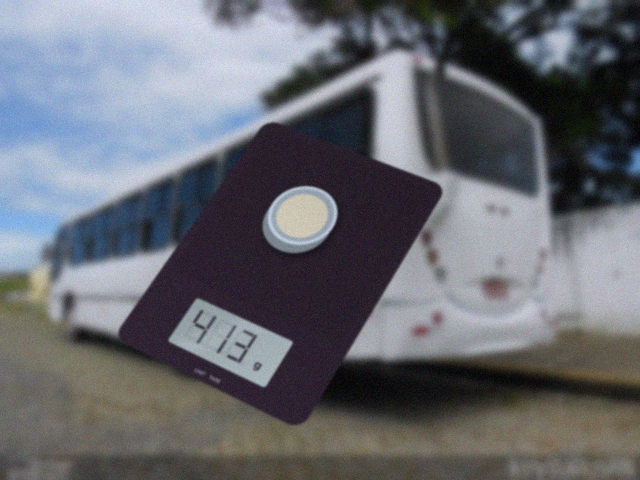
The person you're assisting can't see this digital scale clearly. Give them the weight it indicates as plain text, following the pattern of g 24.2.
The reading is g 413
